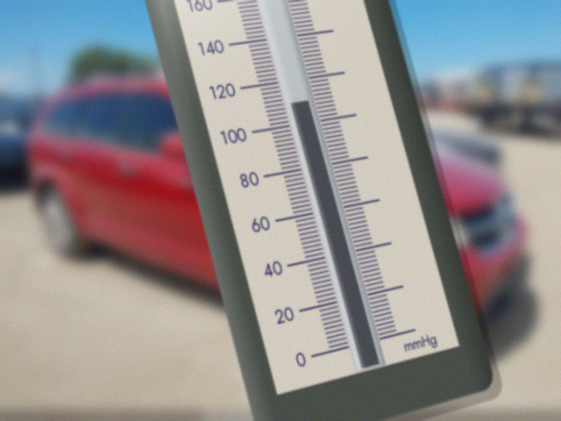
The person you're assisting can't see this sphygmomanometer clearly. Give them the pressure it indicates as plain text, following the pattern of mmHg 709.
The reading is mmHg 110
